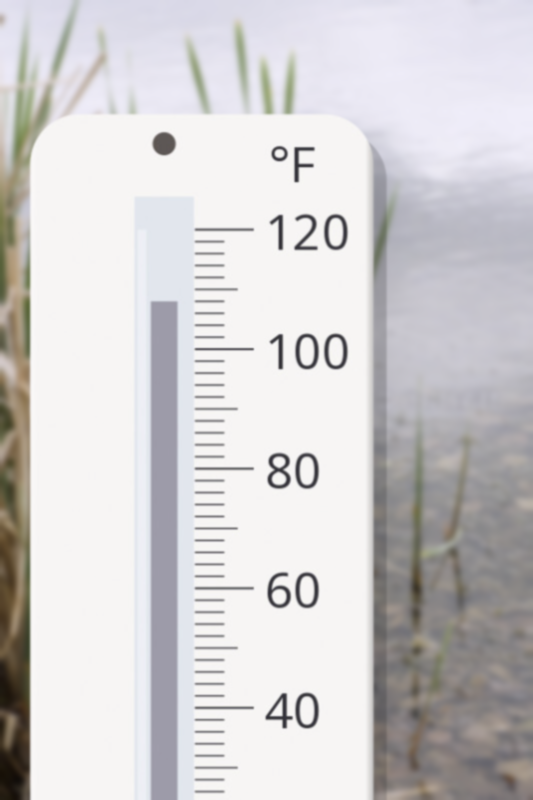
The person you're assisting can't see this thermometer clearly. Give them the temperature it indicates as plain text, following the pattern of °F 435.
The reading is °F 108
